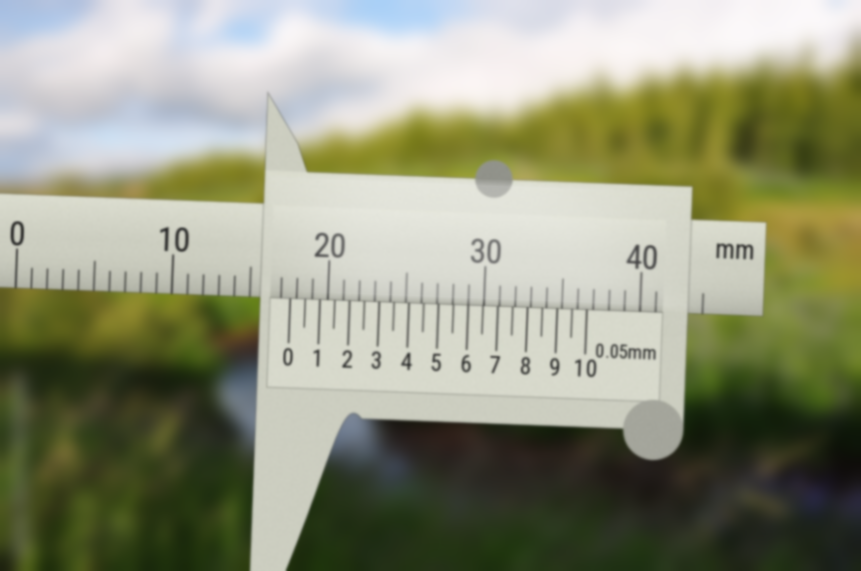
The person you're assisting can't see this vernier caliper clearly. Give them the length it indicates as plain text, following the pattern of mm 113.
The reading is mm 17.6
